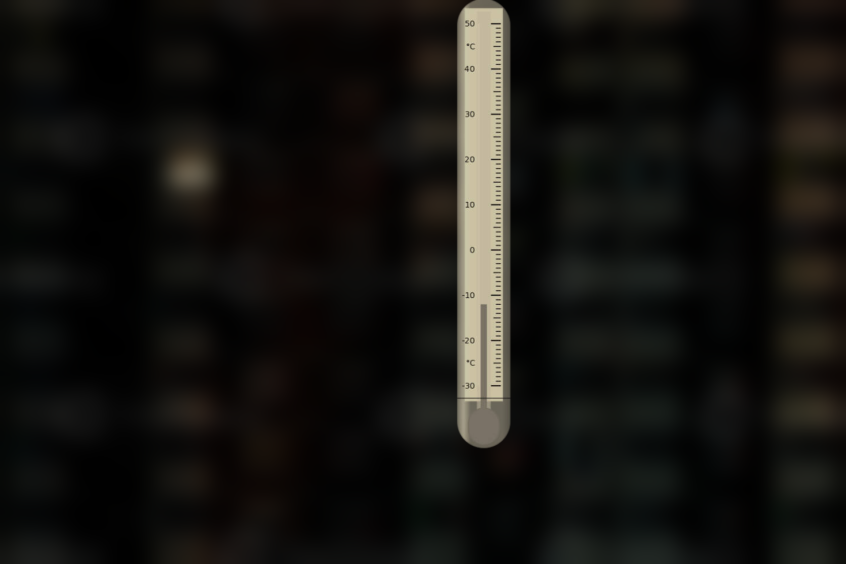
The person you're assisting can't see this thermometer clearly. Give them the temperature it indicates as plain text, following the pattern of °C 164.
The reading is °C -12
